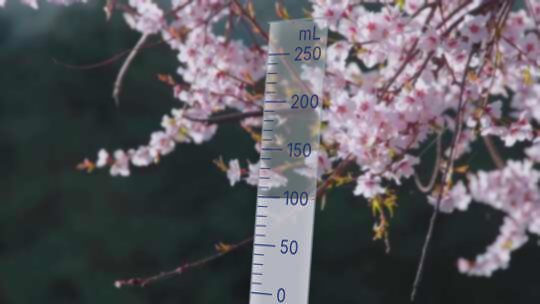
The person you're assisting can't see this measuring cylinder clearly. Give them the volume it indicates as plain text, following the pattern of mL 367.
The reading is mL 100
